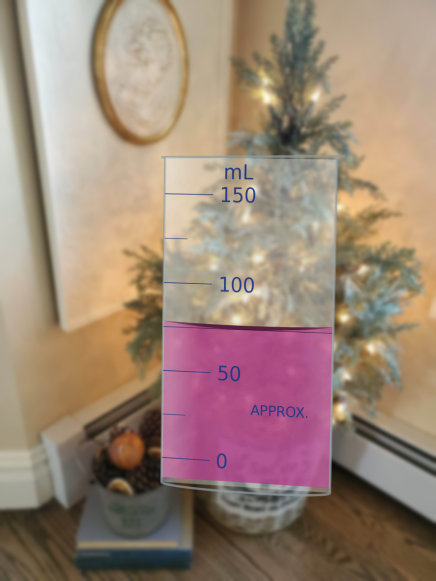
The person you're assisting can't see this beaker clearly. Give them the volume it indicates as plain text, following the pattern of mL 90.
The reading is mL 75
